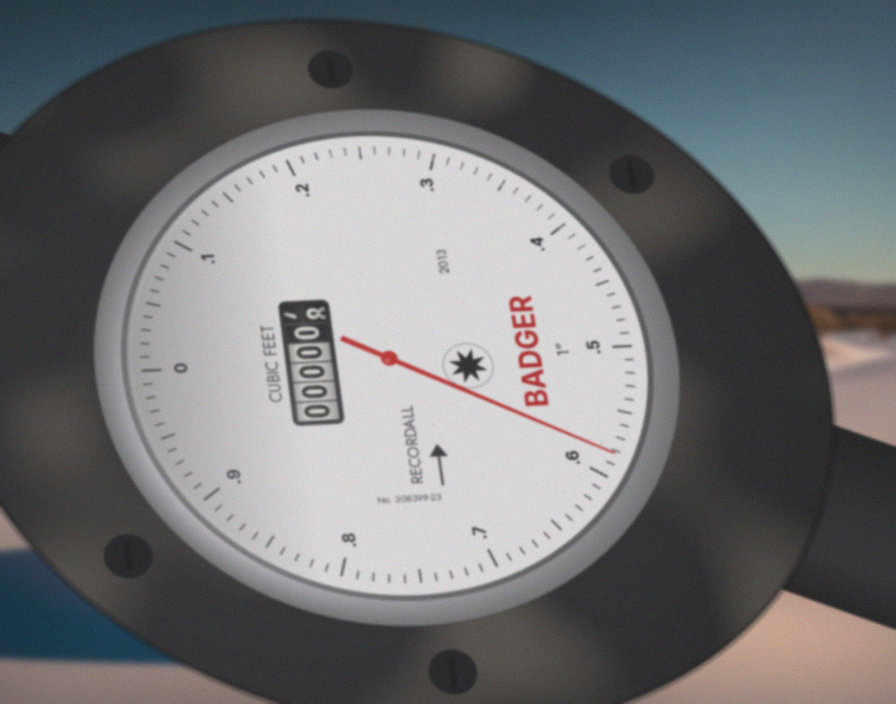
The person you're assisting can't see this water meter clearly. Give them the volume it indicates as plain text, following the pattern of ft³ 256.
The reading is ft³ 7.58
